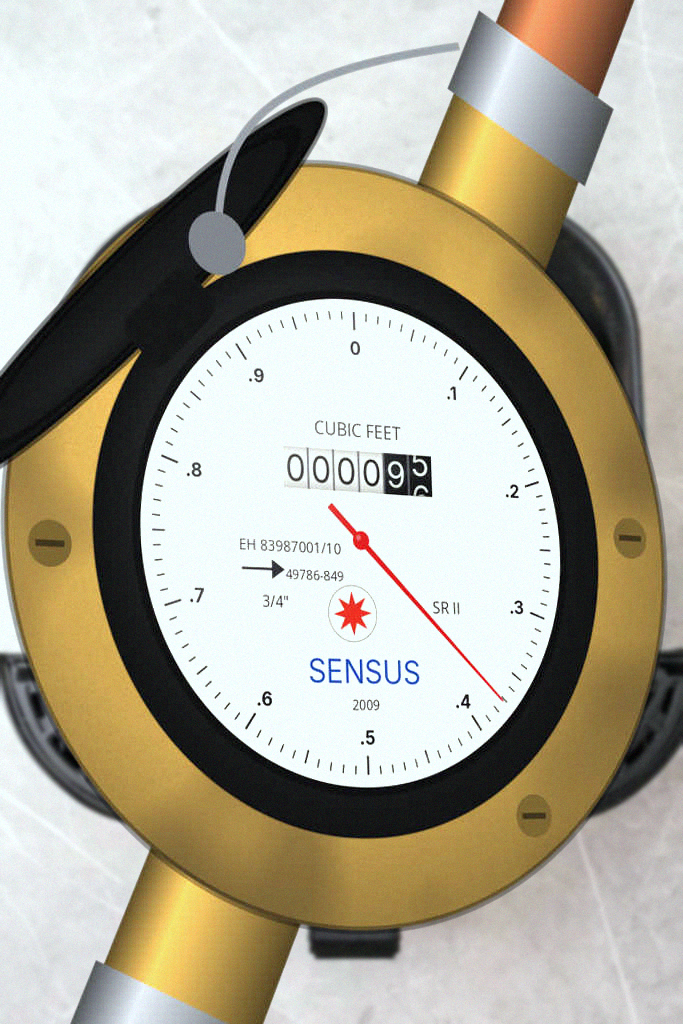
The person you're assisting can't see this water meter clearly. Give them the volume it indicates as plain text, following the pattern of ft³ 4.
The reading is ft³ 95.37
